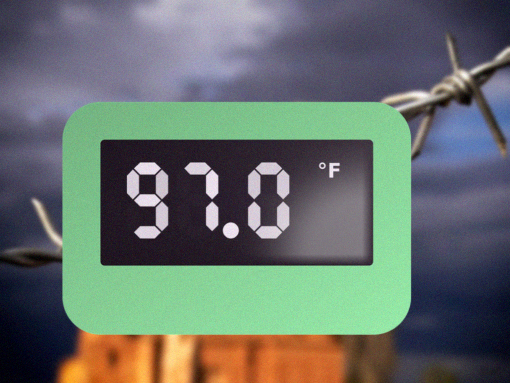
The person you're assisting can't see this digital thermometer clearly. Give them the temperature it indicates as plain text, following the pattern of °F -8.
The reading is °F 97.0
